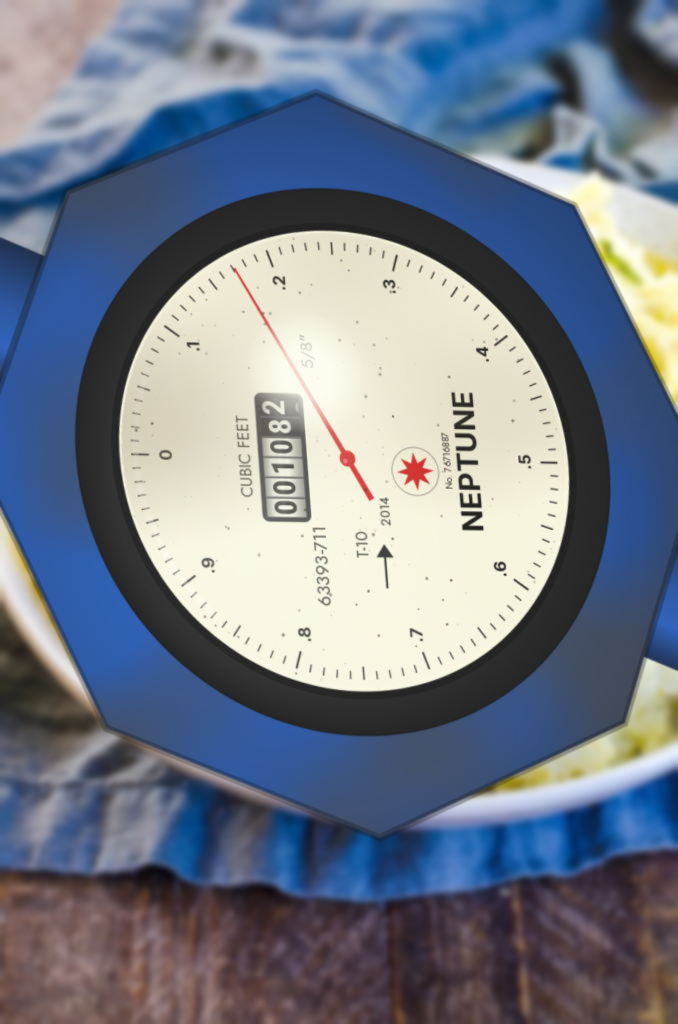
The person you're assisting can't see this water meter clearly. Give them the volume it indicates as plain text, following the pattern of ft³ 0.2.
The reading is ft³ 1082.17
